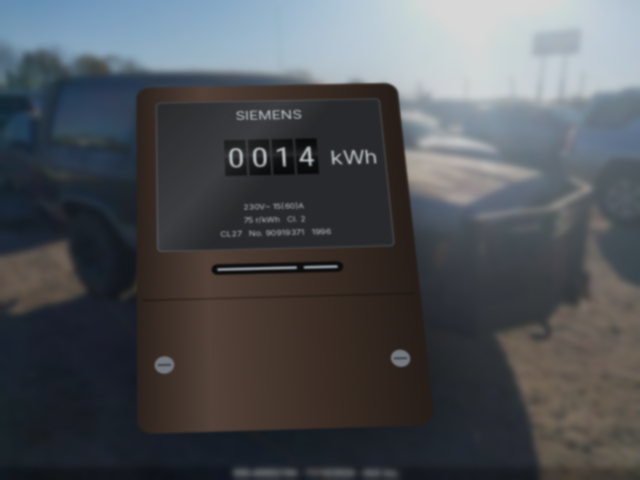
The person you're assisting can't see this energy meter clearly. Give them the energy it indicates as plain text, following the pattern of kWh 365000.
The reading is kWh 14
